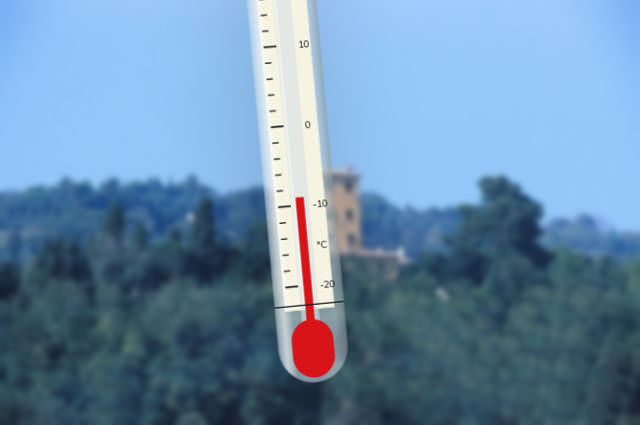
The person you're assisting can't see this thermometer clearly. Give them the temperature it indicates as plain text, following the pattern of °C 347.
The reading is °C -9
